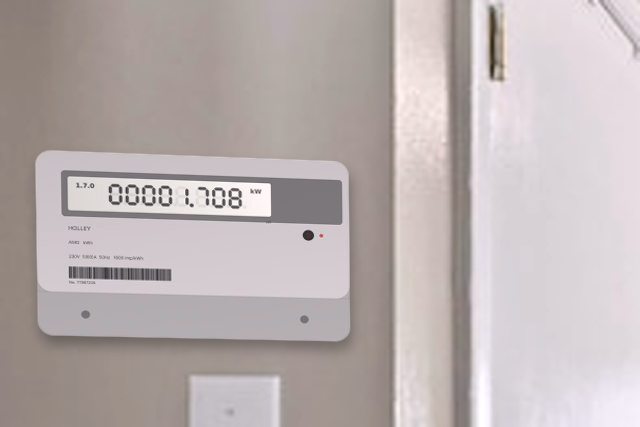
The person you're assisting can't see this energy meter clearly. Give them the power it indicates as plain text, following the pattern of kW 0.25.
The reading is kW 1.708
